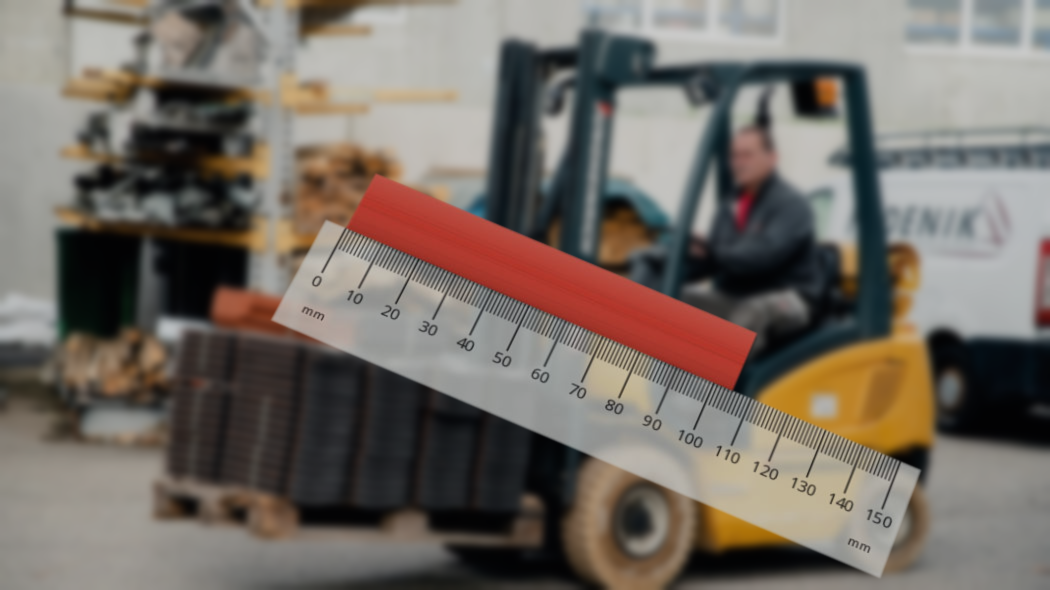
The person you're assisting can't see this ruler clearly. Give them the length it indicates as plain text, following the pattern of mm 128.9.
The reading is mm 105
